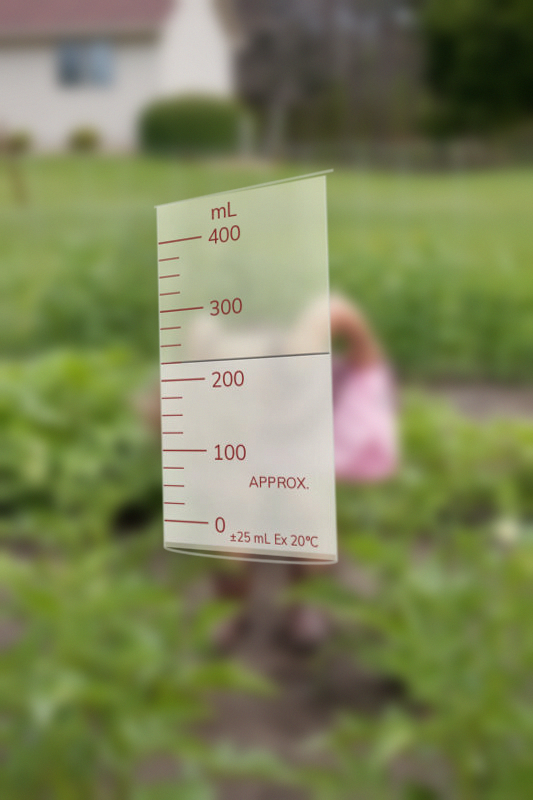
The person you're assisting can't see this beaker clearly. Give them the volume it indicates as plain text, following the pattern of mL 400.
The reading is mL 225
